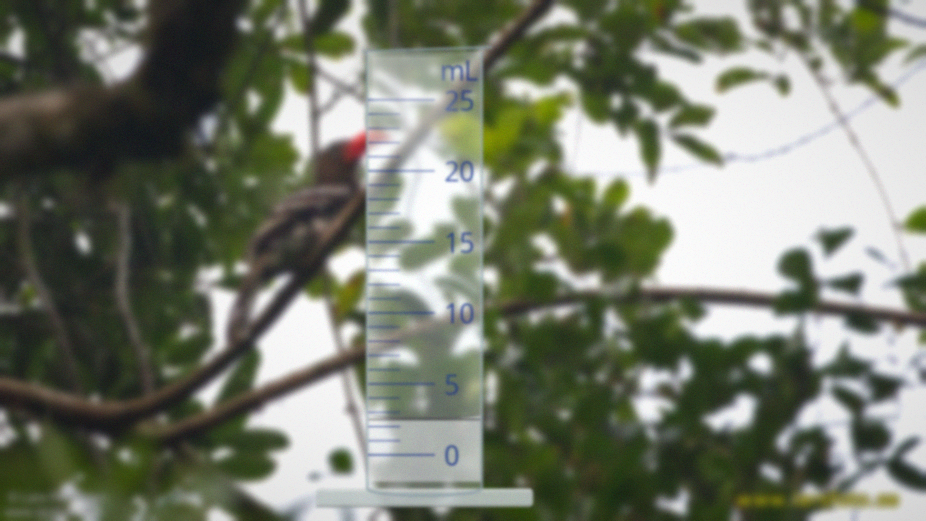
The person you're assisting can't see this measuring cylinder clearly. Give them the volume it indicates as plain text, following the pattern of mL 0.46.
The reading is mL 2.5
